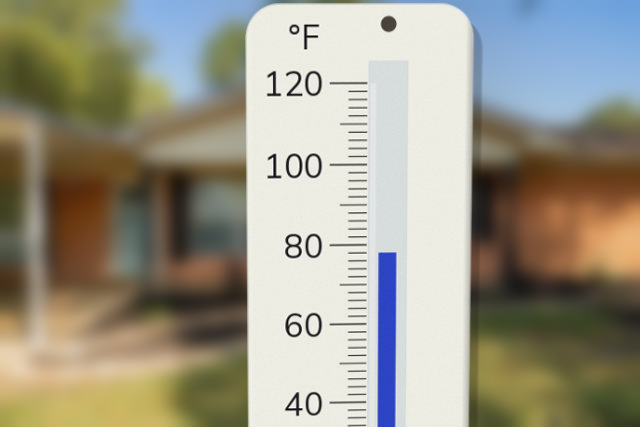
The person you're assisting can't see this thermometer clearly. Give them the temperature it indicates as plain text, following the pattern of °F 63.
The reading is °F 78
